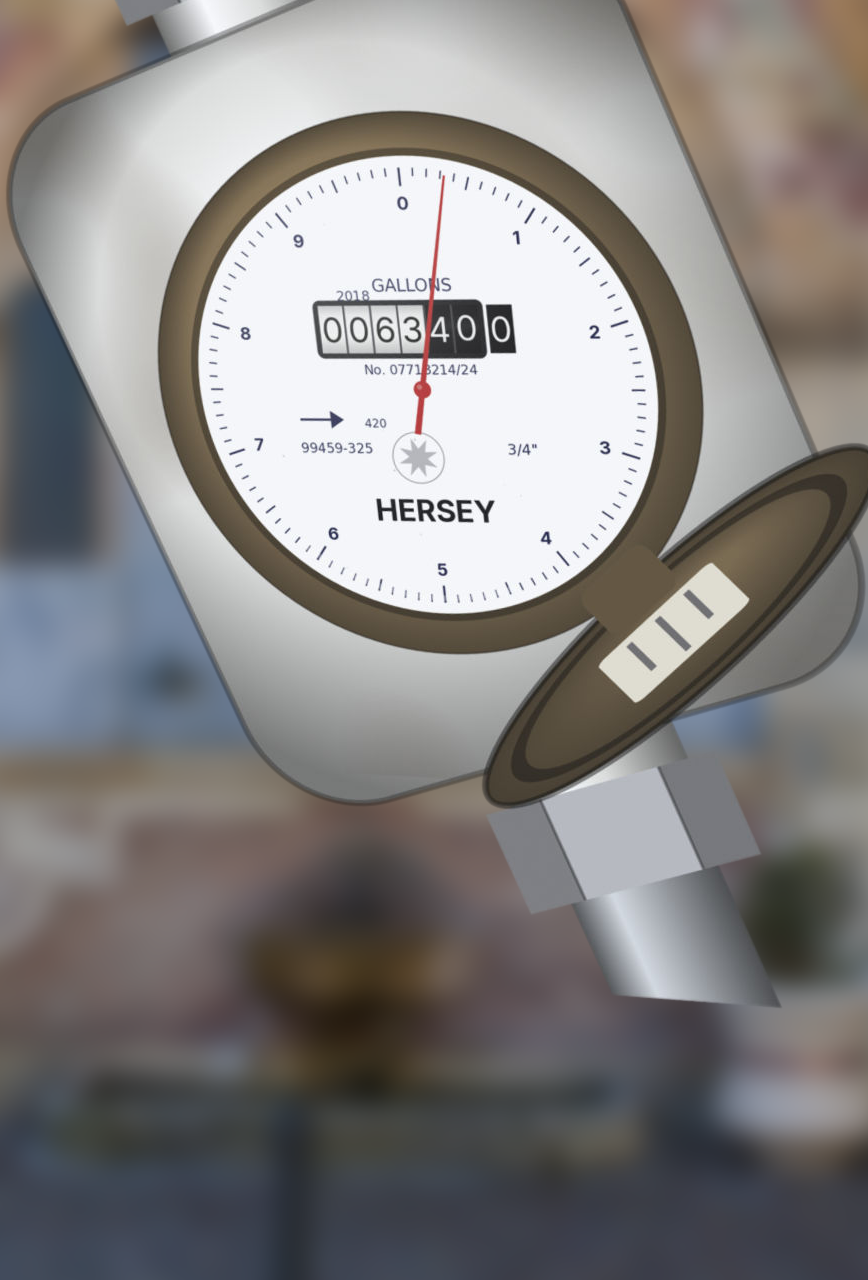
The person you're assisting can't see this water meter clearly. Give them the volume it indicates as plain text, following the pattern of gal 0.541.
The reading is gal 63400.3
